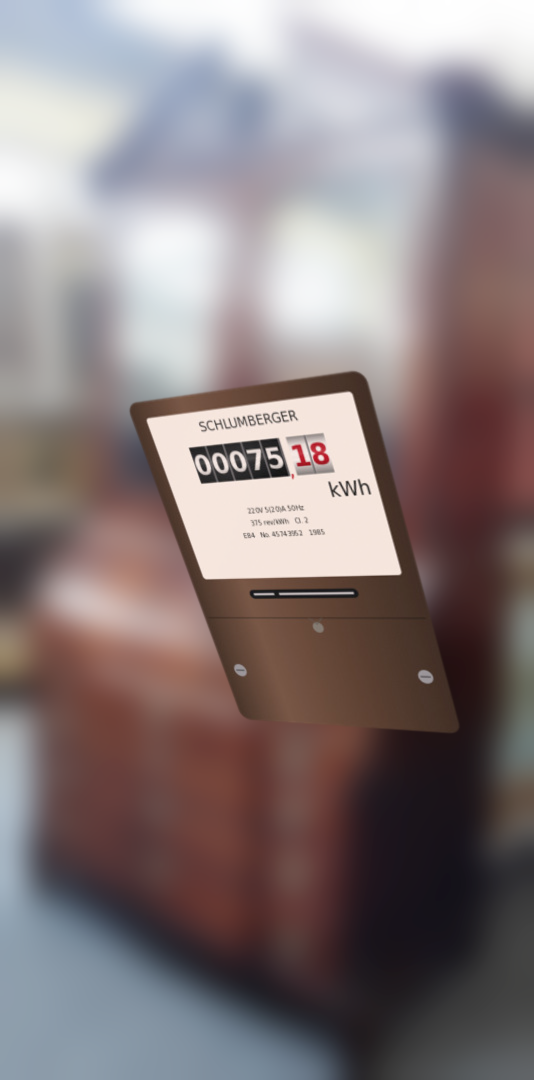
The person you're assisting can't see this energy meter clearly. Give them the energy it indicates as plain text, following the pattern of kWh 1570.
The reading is kWh 75.18
